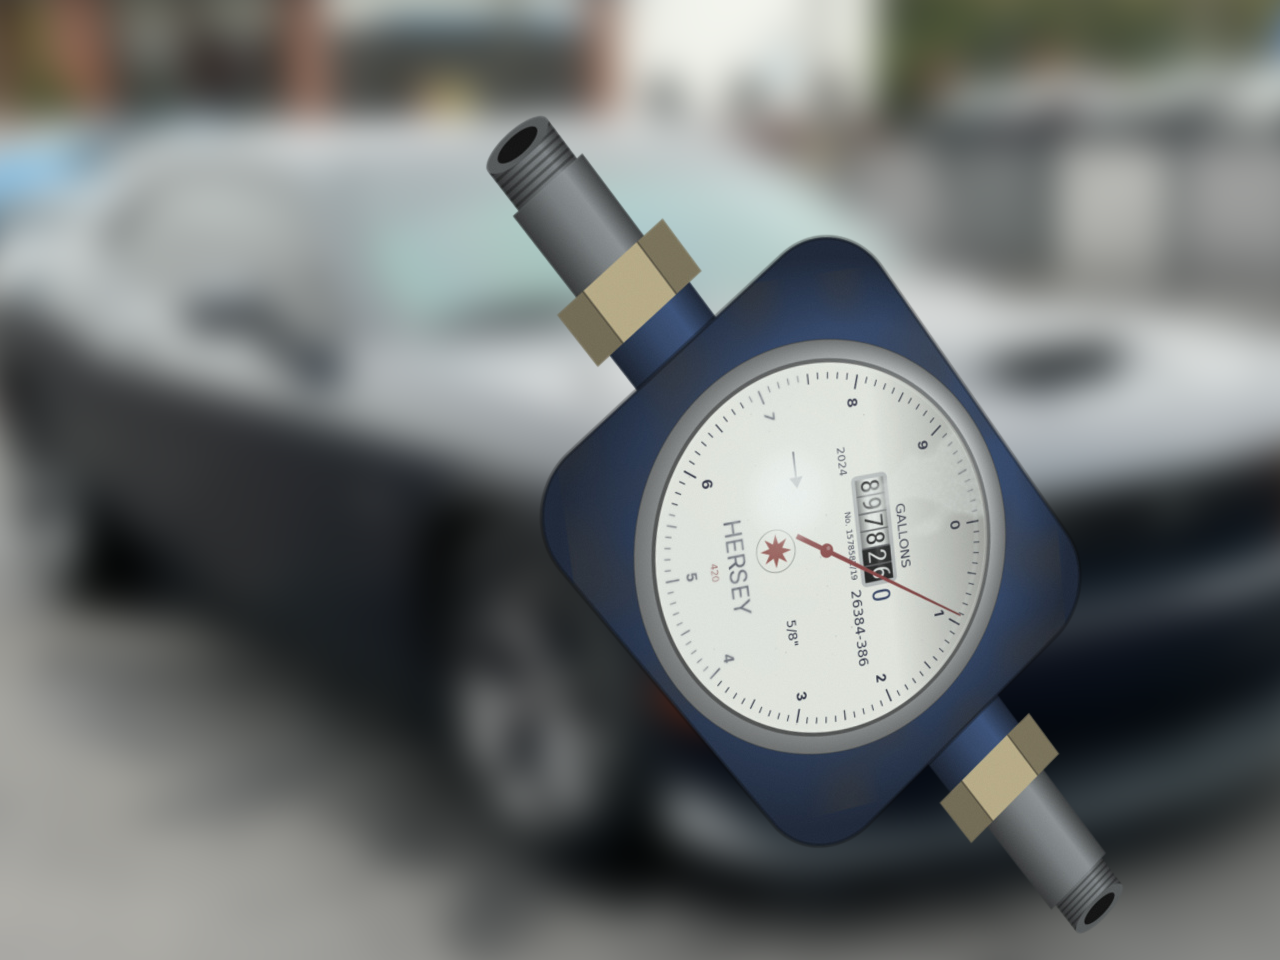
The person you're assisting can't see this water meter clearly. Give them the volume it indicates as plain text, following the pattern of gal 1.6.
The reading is gal 8978260.9
